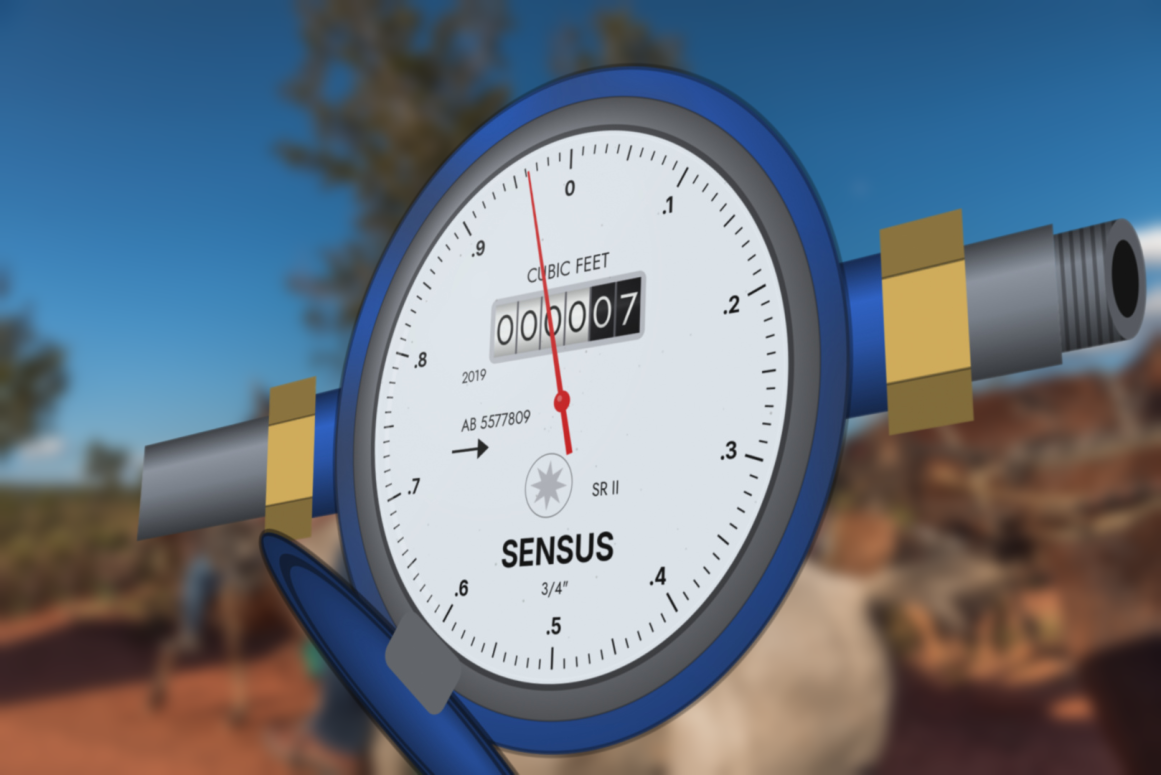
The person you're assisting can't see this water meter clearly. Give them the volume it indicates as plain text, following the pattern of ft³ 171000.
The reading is ft³ 6.96
